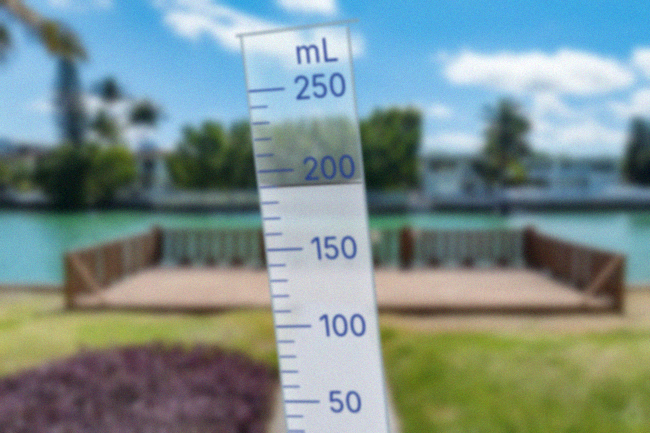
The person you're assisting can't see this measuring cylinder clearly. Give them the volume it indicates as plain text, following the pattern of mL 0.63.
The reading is mL 190
